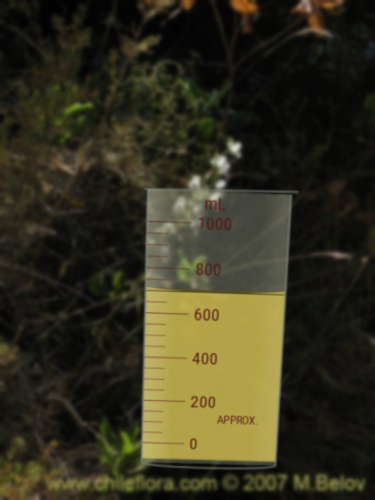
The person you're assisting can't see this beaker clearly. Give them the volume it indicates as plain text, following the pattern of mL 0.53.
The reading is mL 700
